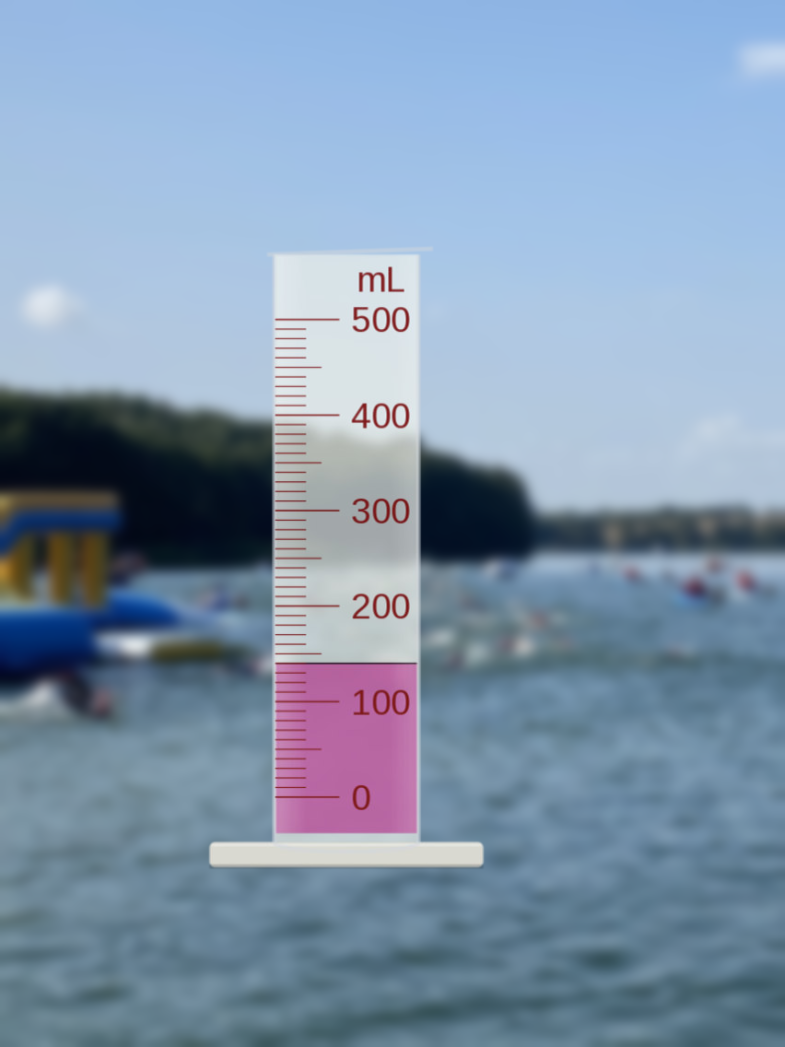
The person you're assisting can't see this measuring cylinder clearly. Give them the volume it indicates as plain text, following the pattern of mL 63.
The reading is mL 140
